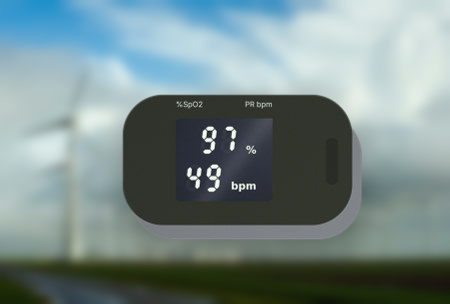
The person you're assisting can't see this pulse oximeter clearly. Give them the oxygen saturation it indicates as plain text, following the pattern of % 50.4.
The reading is % 97
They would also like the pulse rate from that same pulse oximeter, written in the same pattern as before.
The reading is bpm 49
